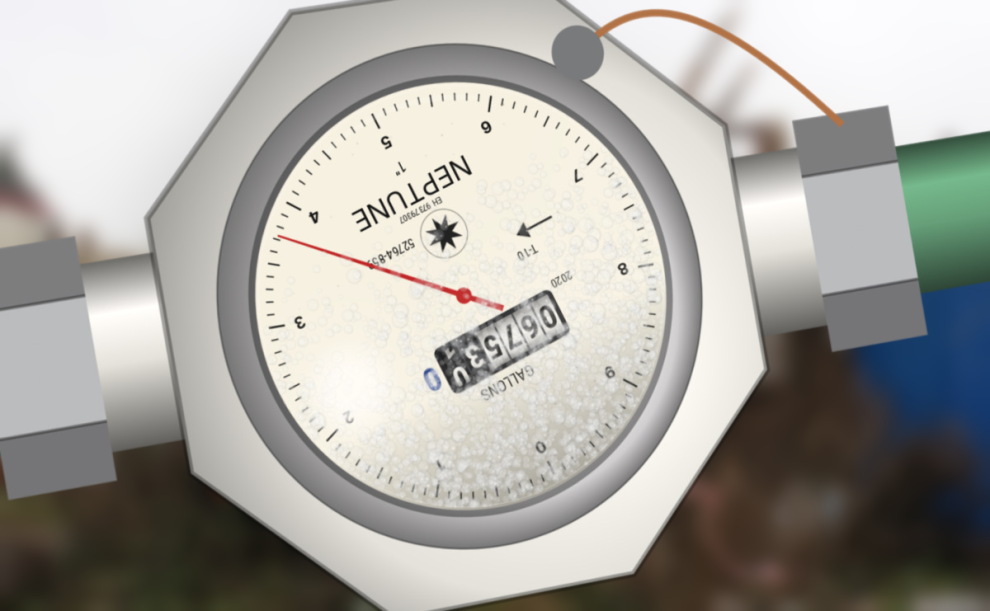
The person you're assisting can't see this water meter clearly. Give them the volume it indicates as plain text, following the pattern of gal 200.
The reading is gal 675303.7
